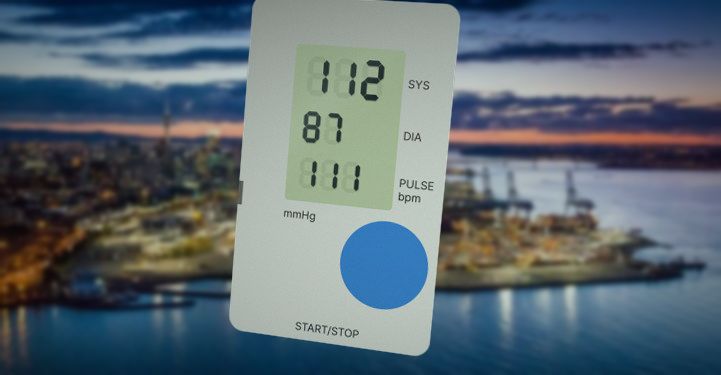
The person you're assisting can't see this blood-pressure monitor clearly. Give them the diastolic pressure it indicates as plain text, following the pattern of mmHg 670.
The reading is mmHg 87
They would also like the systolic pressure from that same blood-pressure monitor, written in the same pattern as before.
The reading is mmHg 112
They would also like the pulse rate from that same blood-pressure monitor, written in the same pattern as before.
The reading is bpm 111
